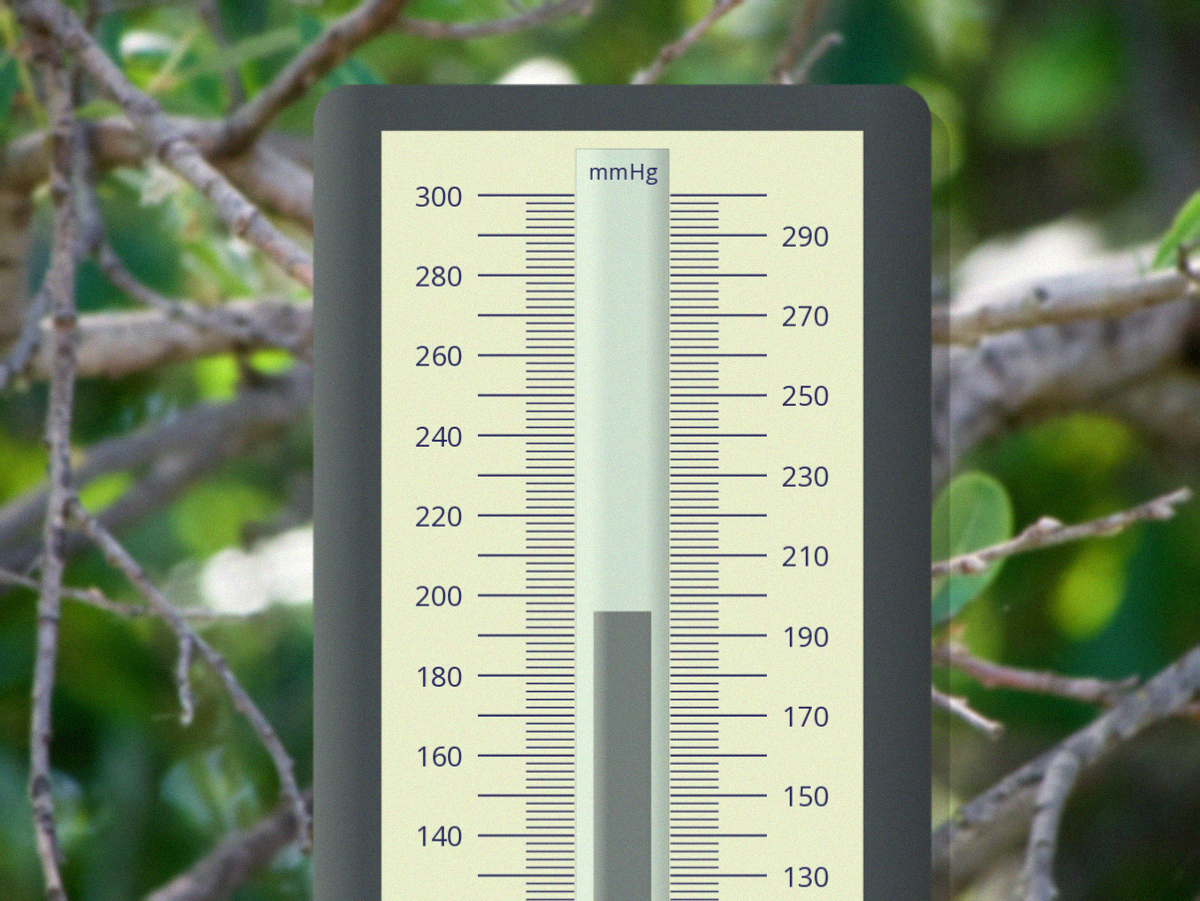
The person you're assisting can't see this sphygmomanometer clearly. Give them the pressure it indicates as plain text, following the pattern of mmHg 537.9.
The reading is mmHg 196
